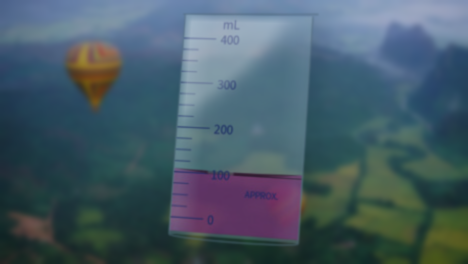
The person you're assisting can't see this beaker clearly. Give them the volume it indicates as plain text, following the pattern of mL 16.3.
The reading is mL 100
